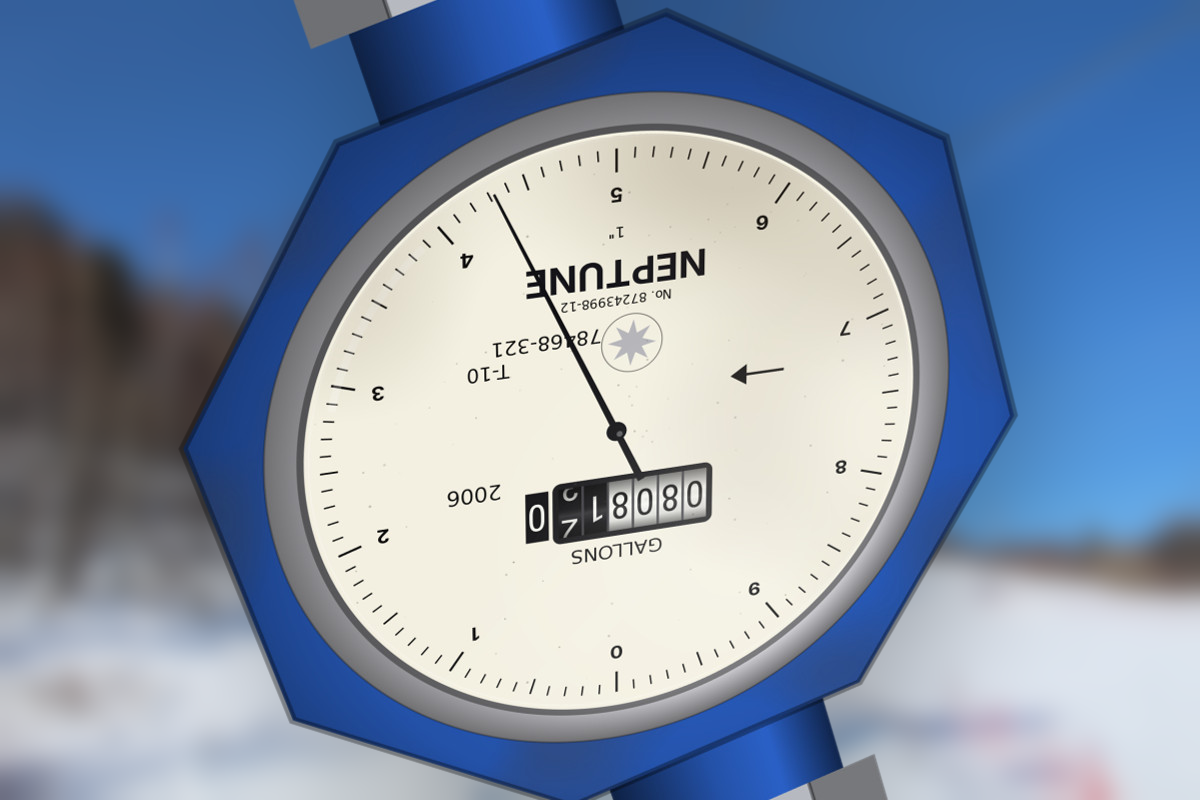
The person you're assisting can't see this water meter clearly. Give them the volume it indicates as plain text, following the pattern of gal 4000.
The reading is gal 808124.3
